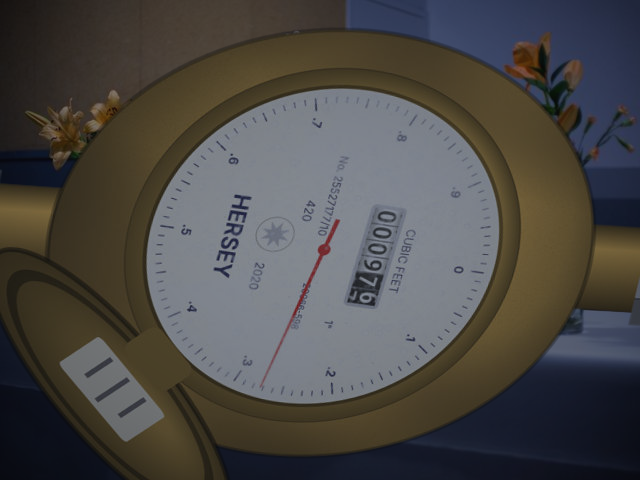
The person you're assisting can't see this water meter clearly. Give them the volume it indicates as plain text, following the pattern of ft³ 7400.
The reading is ft³ 976.27
